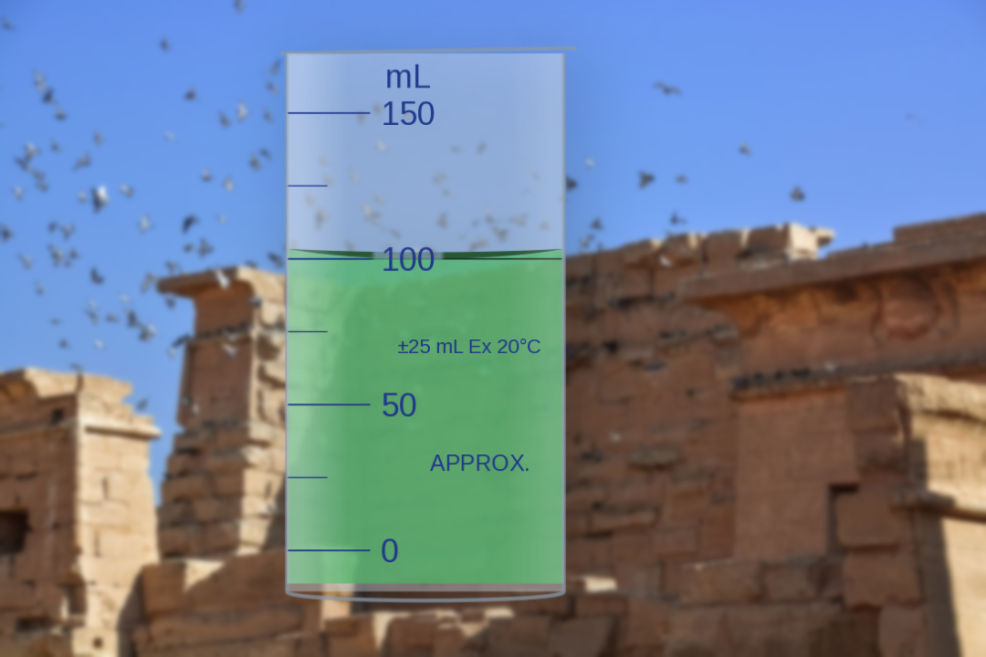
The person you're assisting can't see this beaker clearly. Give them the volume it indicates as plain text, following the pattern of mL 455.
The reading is mL 100
